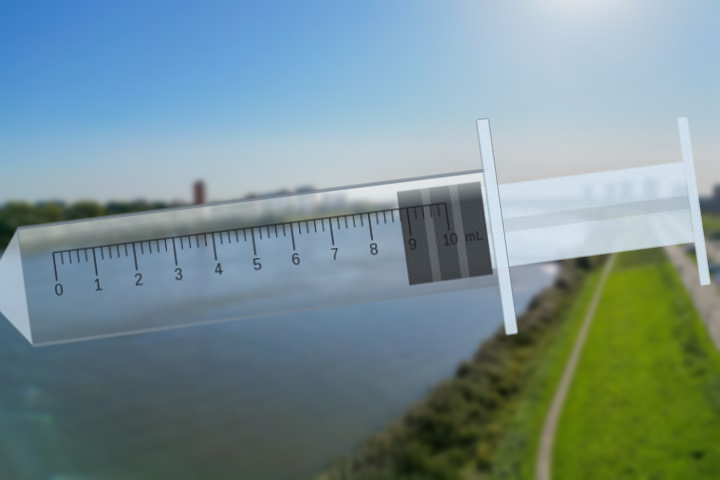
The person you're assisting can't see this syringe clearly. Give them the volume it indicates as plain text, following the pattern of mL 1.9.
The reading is mL 8.8
